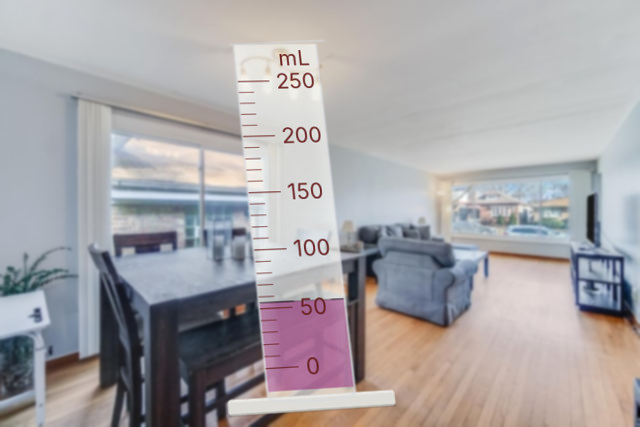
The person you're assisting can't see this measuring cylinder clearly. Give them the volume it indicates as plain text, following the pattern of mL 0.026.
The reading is mL 55
